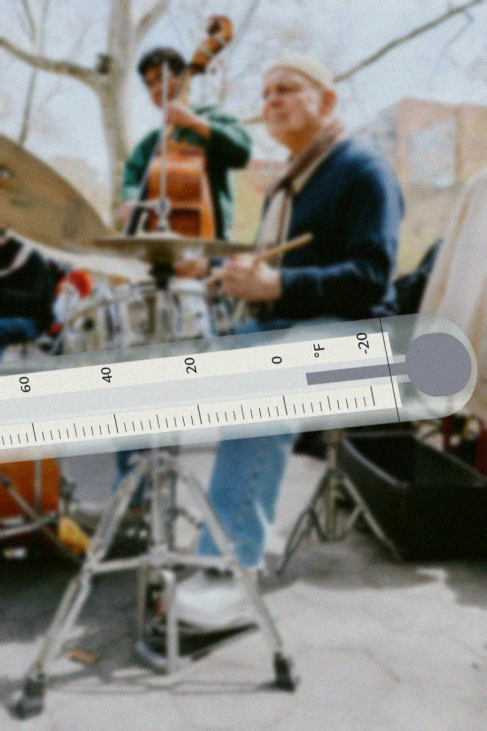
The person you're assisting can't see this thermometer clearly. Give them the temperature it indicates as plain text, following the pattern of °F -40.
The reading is °F -6
